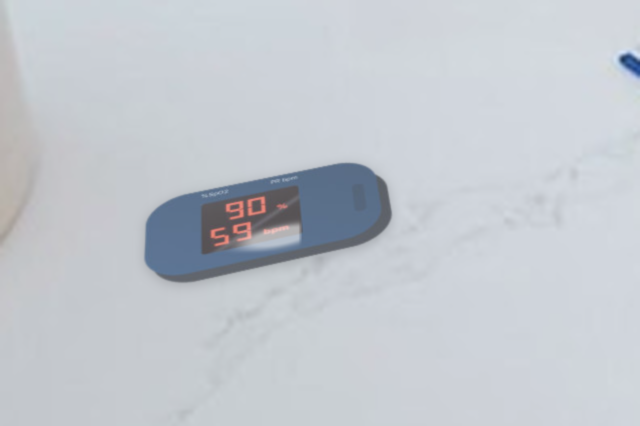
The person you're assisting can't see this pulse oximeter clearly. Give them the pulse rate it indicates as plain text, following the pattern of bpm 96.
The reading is bpm 59
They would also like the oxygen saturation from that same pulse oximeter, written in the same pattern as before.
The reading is % 90
